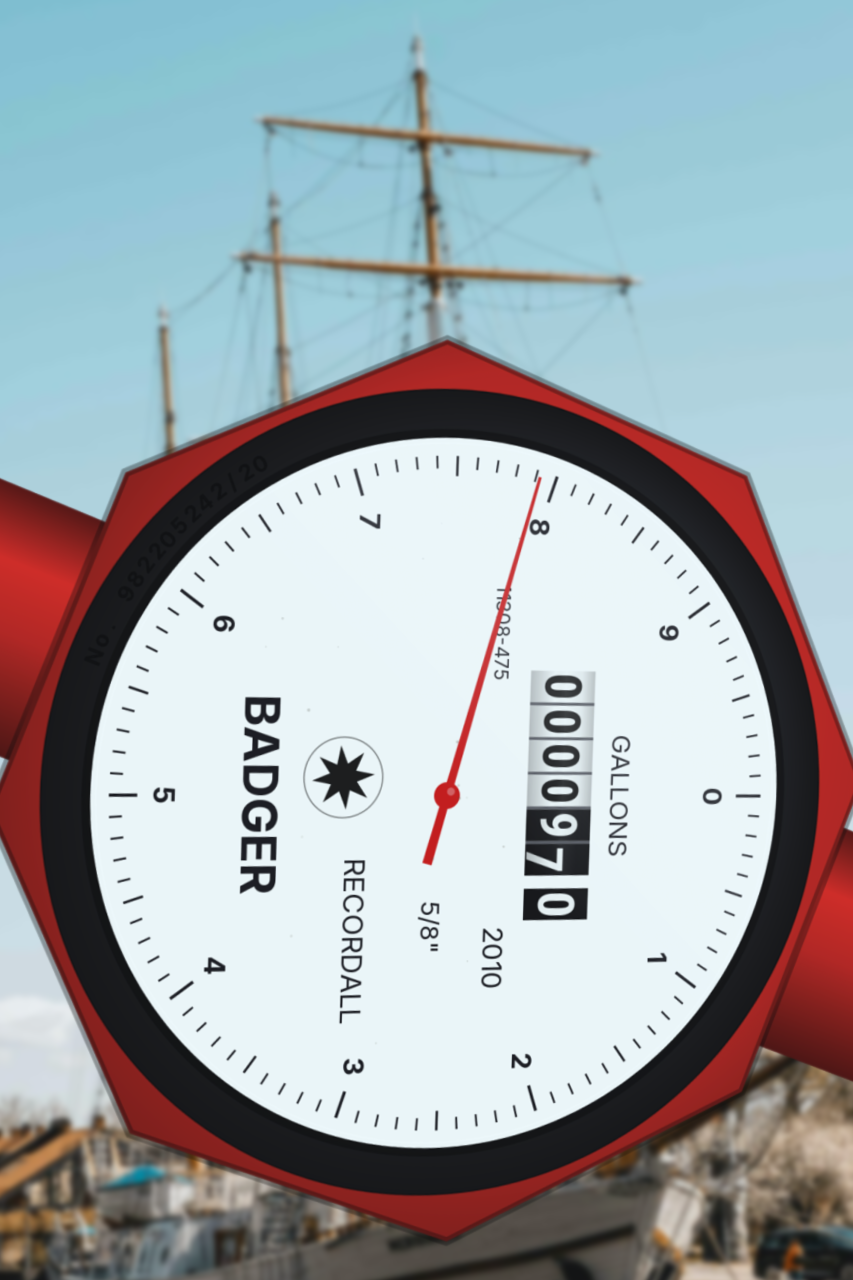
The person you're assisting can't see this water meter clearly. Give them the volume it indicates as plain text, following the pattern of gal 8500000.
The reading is gal 967.9
